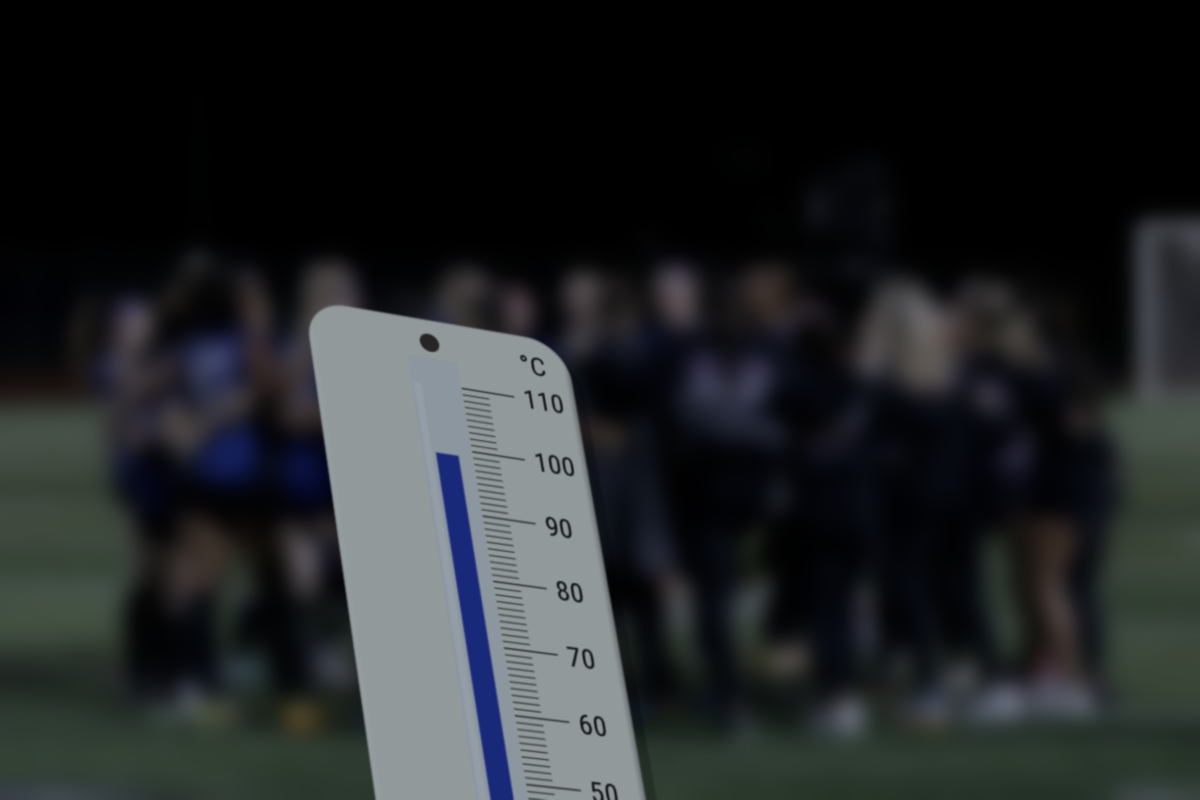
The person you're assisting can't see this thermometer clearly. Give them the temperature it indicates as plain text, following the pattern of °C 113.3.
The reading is °C 99
